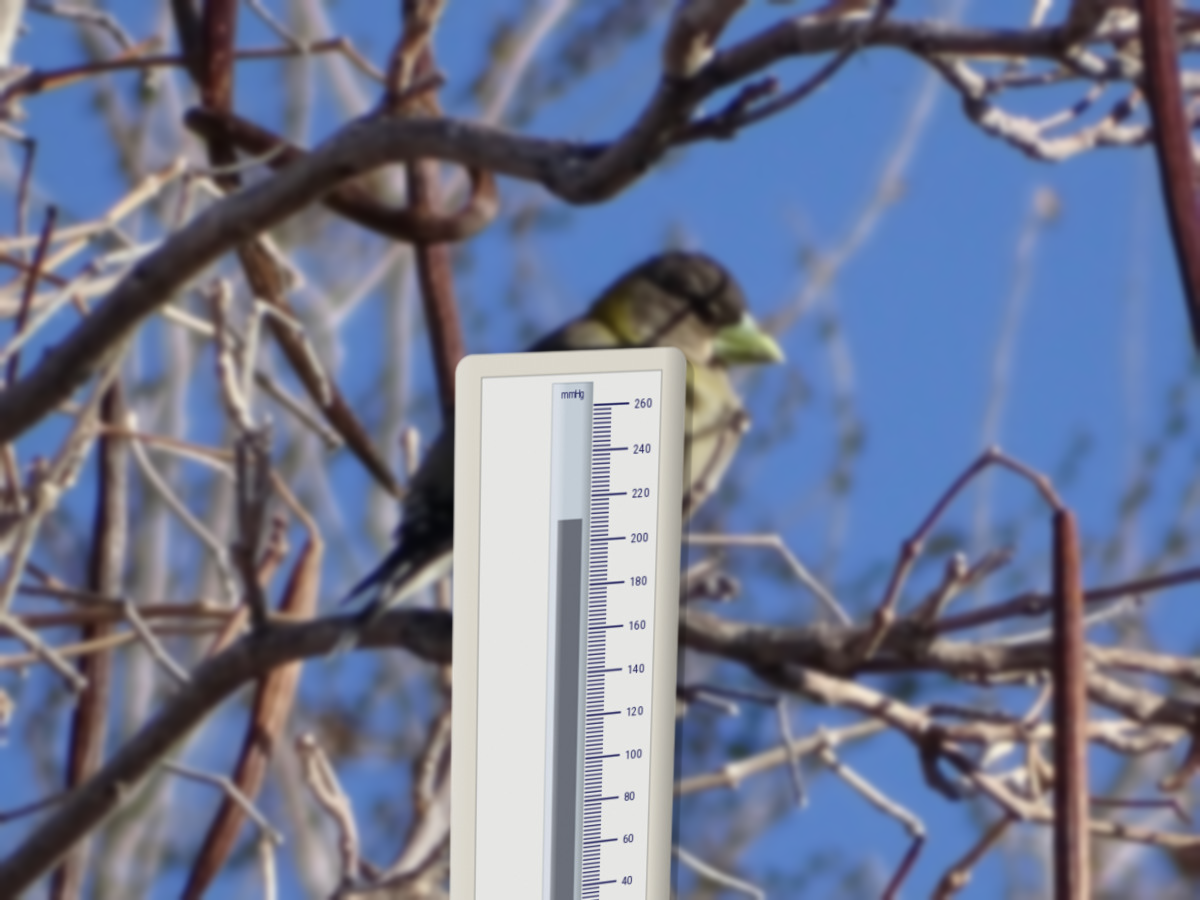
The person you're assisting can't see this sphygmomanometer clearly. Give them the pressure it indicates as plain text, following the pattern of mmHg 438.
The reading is mmHg 210
